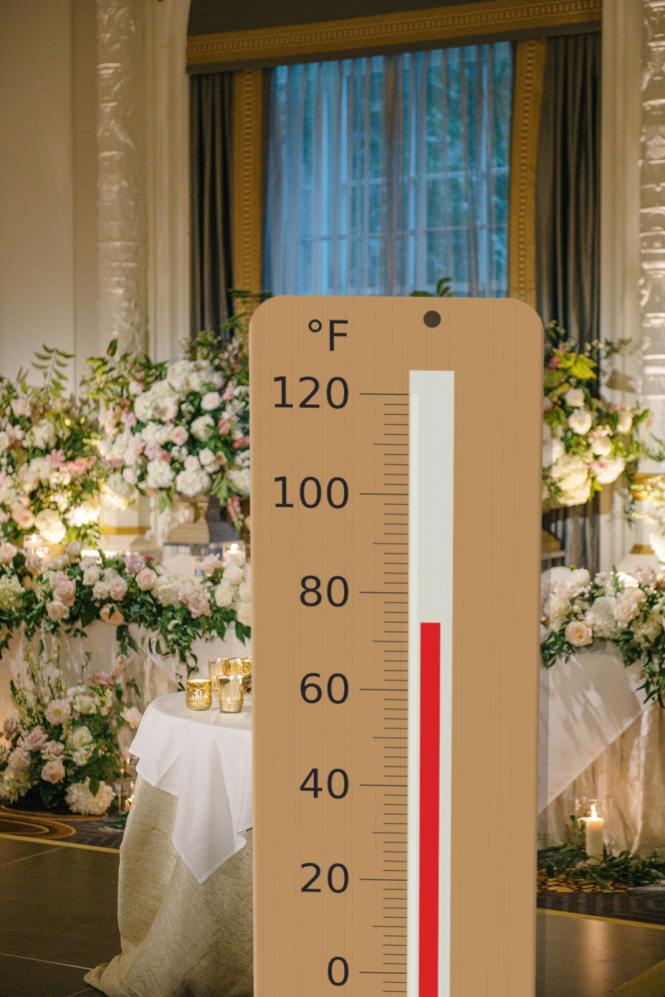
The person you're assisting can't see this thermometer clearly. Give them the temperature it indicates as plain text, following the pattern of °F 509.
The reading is °F 74
